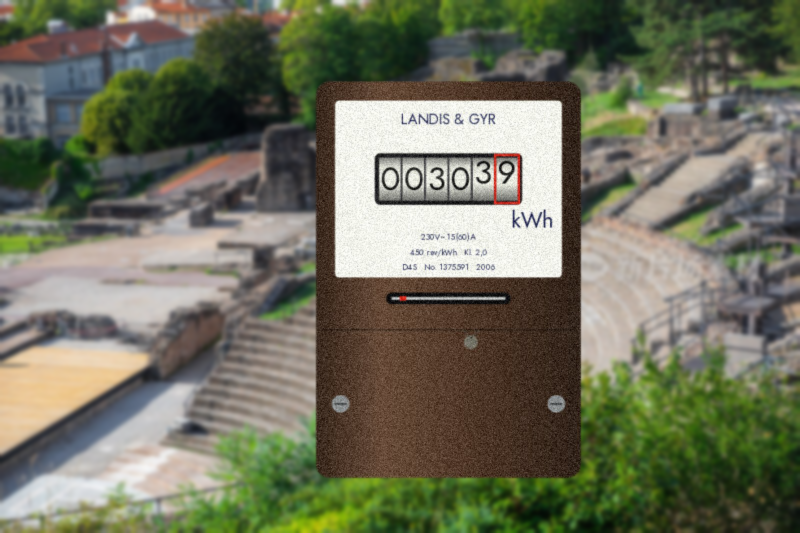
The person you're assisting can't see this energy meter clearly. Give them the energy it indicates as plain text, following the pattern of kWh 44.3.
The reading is kWh 303.9
